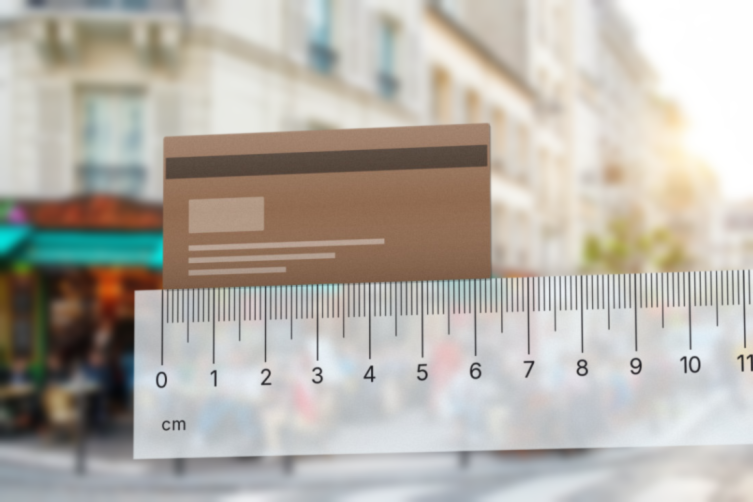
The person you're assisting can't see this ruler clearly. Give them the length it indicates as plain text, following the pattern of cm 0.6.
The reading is cm 6.3
